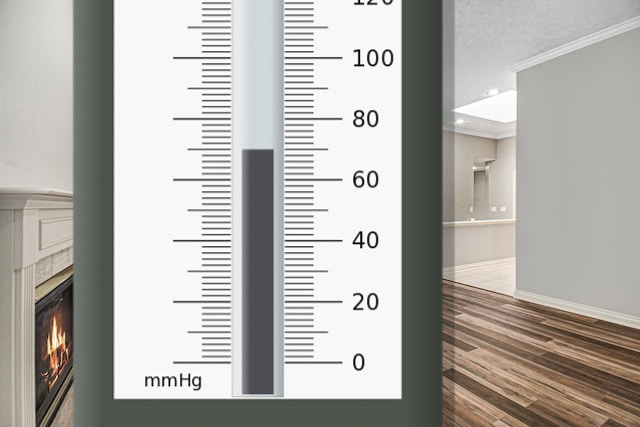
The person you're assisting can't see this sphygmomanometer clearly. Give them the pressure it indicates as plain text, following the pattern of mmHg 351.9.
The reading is mmHg 70
